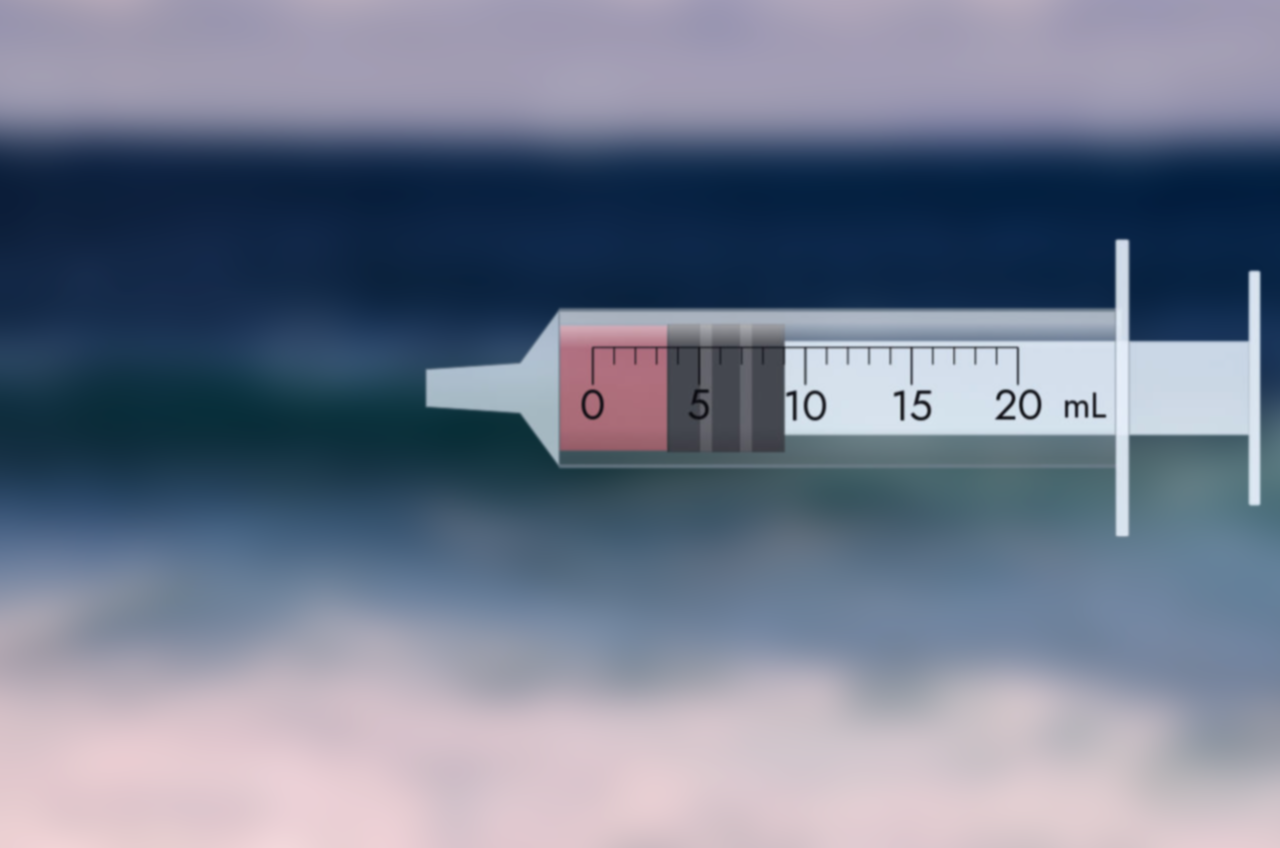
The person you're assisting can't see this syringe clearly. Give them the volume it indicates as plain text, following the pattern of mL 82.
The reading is mL 3.5
